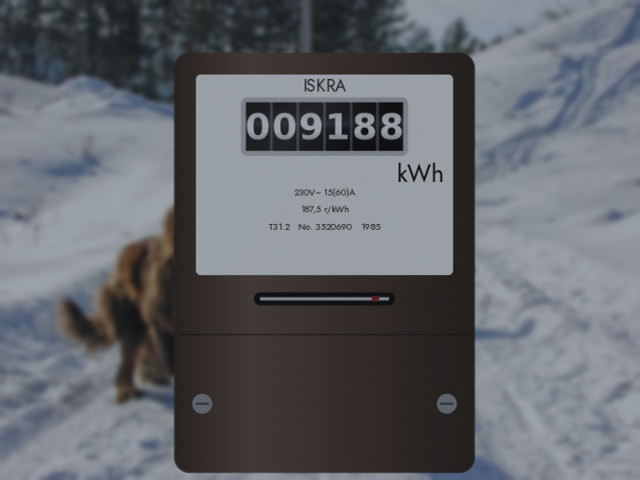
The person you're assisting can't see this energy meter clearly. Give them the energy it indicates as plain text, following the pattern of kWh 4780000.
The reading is kWh 9188
